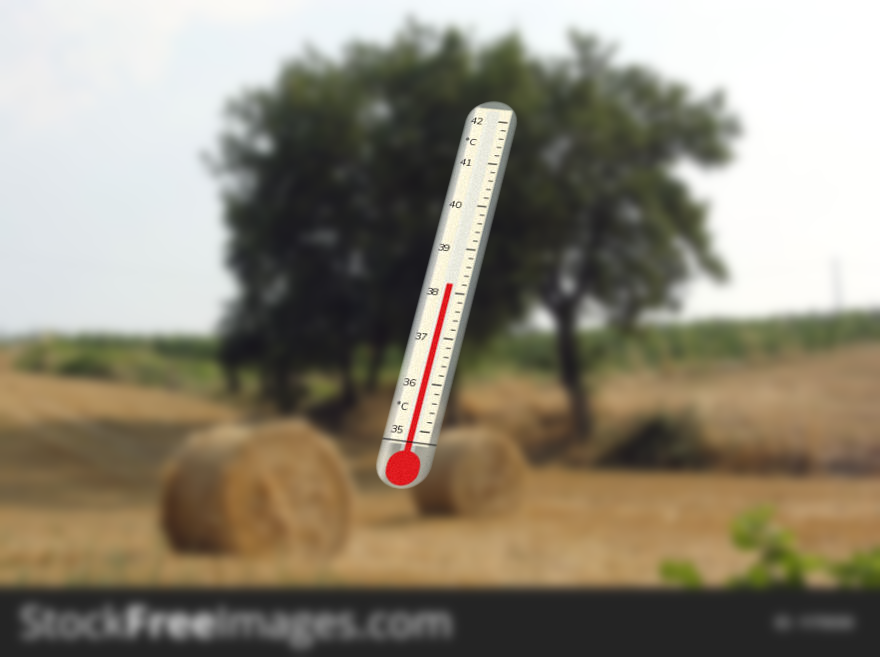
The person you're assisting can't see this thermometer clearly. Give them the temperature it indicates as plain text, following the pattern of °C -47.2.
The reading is °C 38.2
